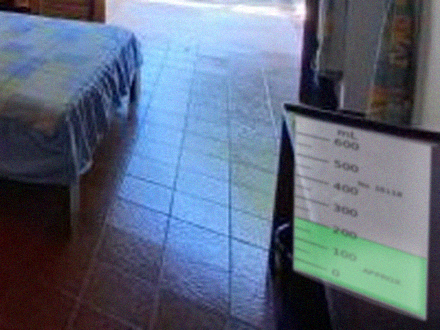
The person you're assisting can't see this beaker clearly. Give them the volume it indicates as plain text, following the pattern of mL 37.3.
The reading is mL 200
